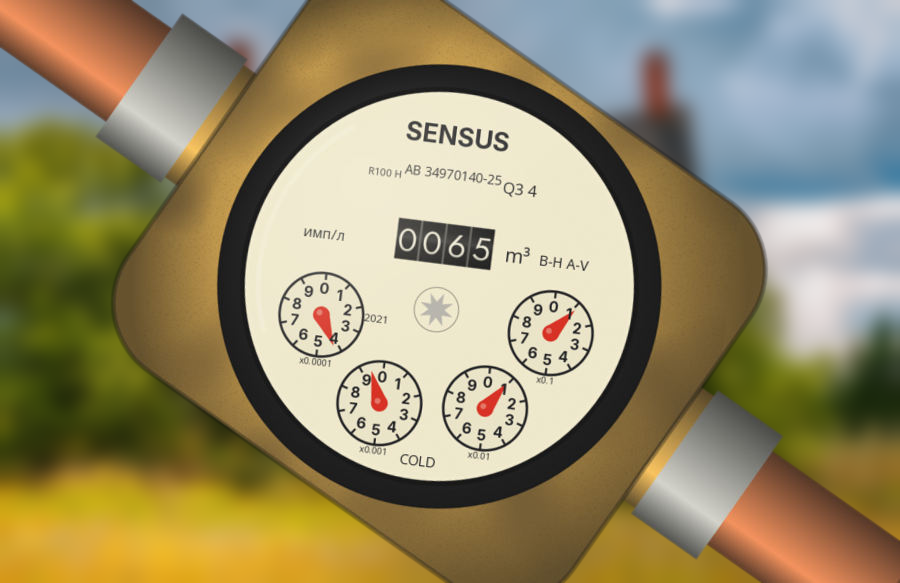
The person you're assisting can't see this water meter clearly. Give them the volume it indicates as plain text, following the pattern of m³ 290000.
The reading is m³ 65.1094
